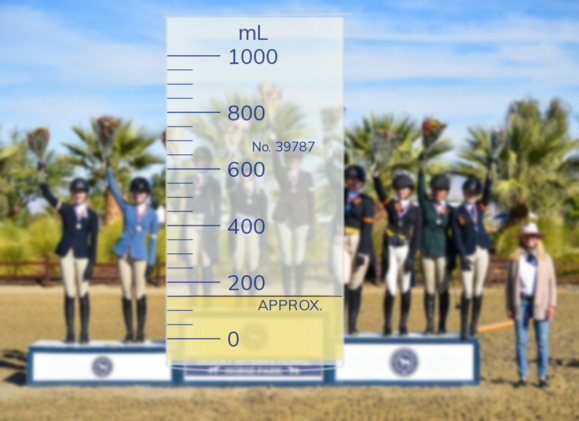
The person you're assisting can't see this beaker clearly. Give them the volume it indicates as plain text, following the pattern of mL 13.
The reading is mL 150
